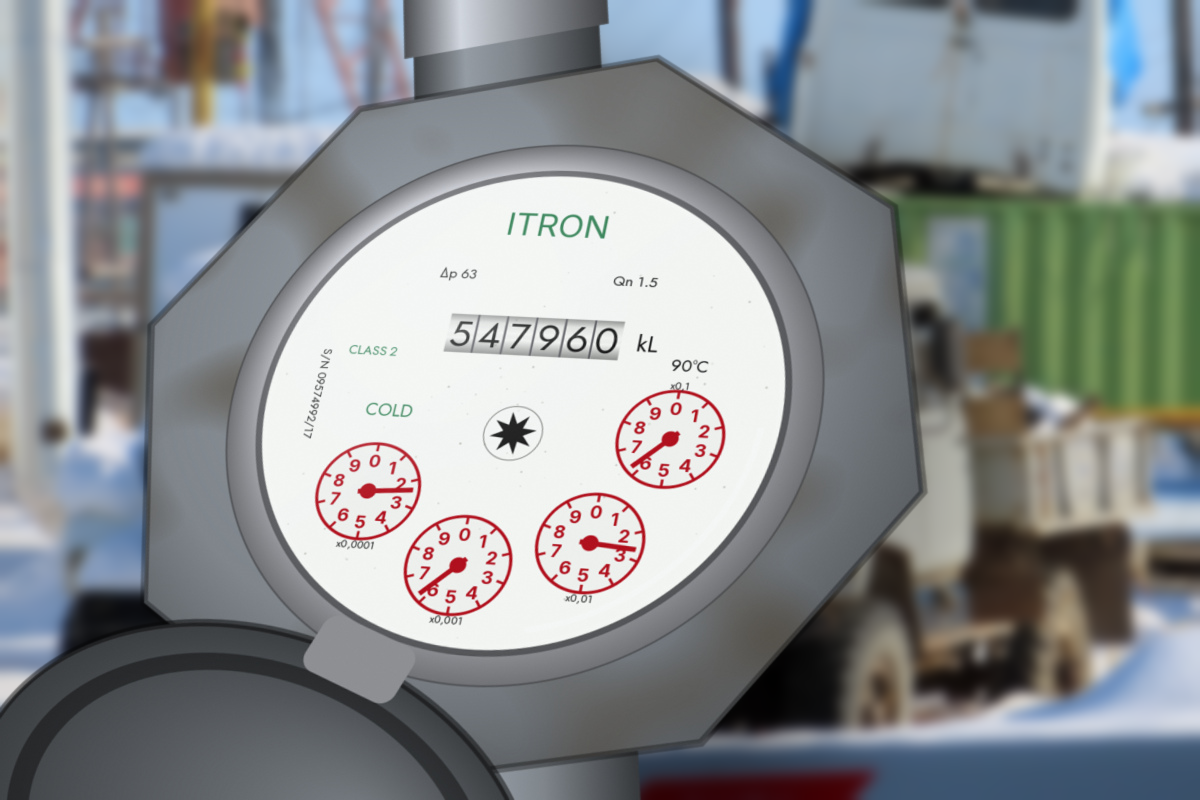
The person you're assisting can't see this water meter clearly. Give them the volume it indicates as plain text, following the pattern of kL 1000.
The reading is kL 547960.6262
